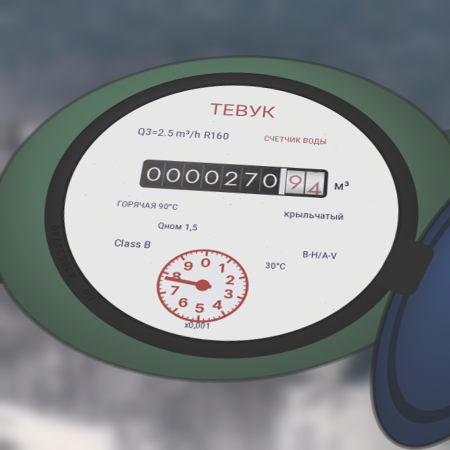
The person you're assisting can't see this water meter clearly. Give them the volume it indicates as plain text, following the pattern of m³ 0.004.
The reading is m³ 270.937
